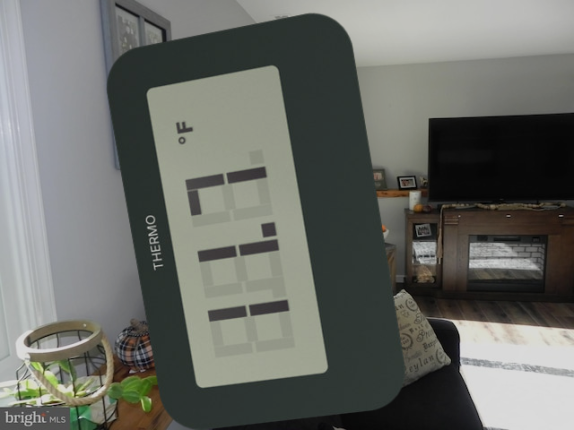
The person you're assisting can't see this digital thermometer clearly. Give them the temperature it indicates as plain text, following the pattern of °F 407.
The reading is °F 11.7
